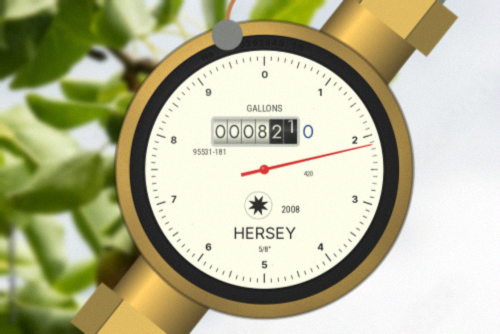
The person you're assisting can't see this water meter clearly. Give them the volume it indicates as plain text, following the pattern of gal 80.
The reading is gal 8212.1
